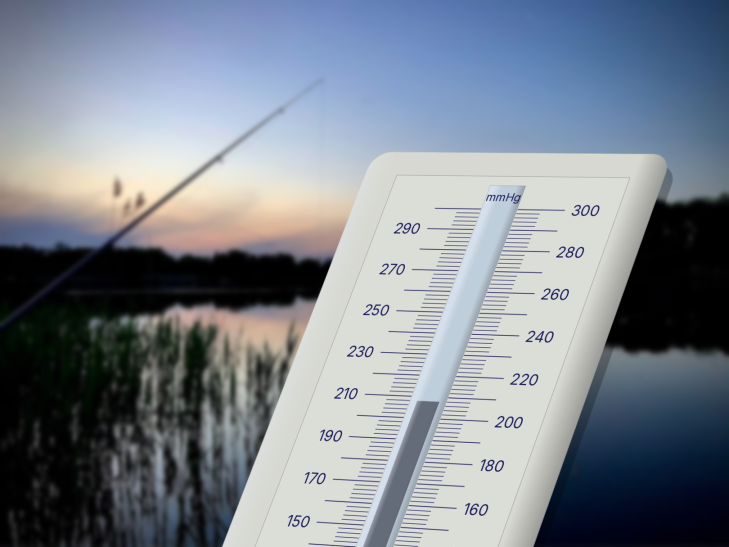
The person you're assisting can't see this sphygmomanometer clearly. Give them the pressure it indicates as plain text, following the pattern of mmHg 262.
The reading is mmHg 208
